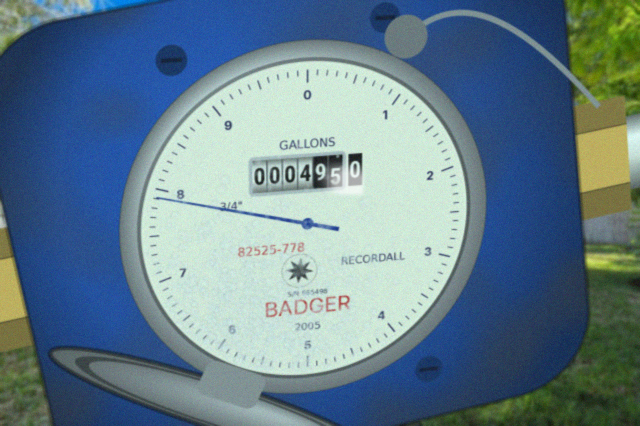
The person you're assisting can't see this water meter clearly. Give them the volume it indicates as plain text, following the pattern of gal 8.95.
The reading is gal 4947.9
